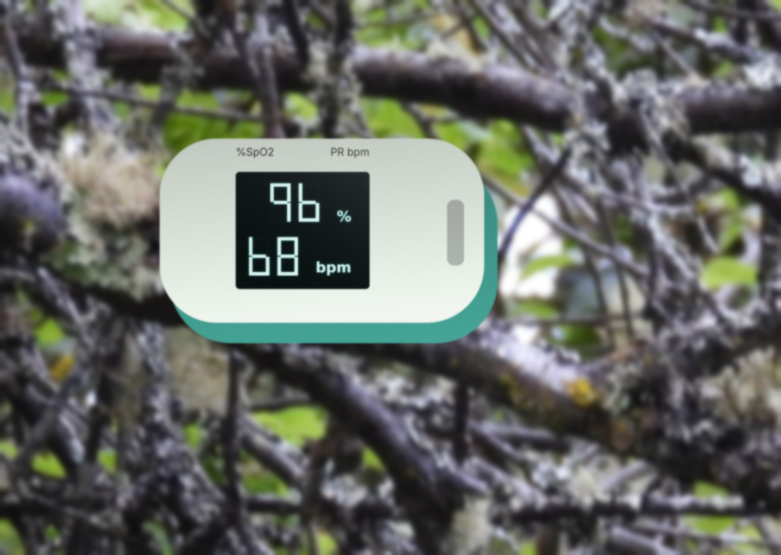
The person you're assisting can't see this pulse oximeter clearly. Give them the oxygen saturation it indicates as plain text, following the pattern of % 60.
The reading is % 96
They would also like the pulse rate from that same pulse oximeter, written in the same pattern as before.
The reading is bpm 68
